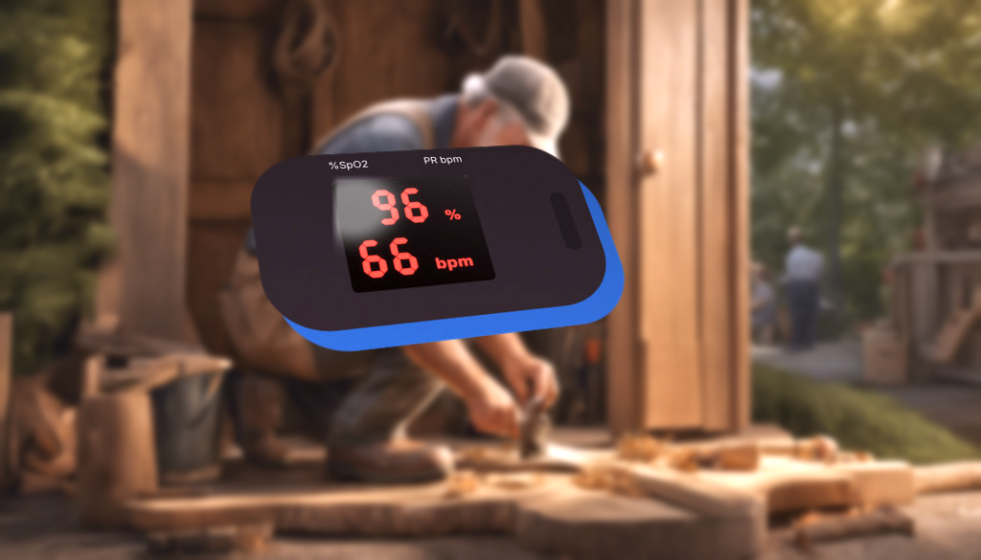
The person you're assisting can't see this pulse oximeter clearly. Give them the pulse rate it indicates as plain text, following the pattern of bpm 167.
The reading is bpm 66
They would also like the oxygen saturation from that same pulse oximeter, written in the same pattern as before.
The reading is % 96
